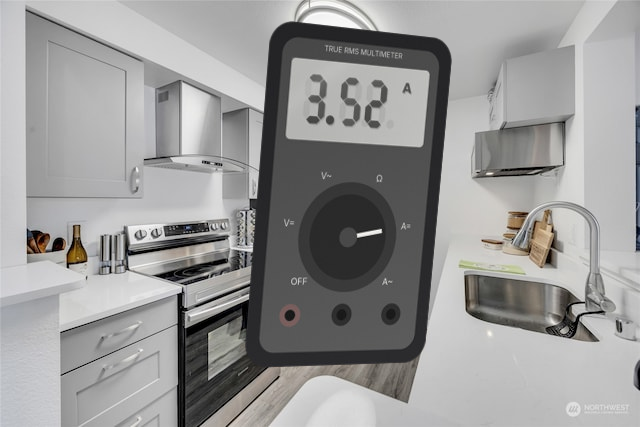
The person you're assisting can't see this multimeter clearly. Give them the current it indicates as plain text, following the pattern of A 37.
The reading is A 3.52
